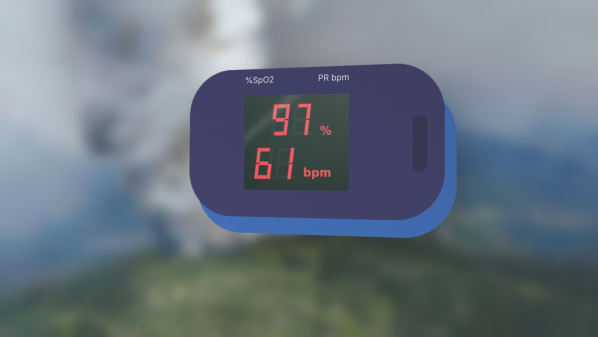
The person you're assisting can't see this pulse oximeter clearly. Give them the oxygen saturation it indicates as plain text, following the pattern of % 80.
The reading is % 97
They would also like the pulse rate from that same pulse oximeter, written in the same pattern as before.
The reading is bpm 61
